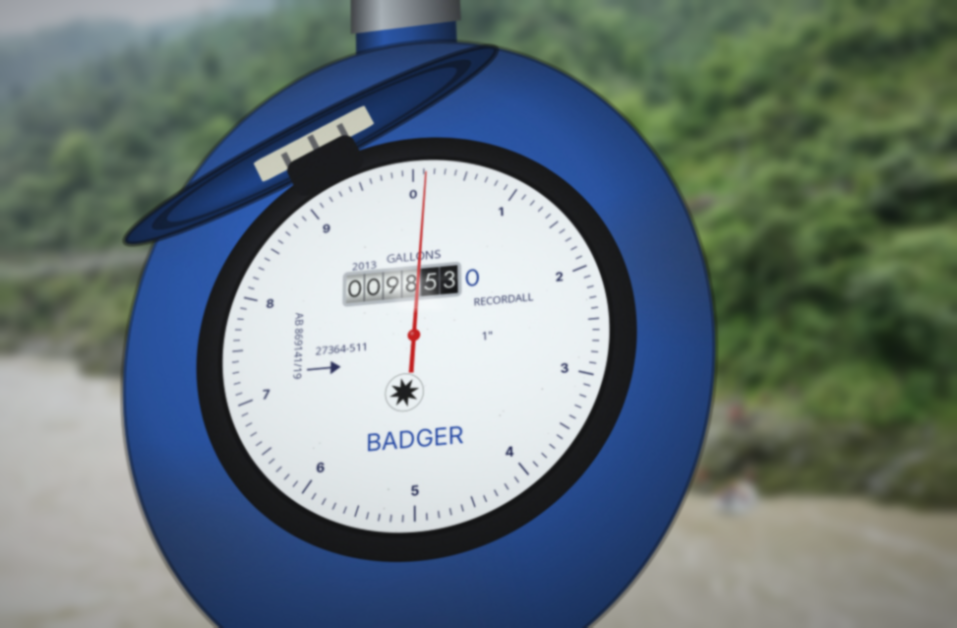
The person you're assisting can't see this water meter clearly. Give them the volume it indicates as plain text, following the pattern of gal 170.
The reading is gal 98530.1
